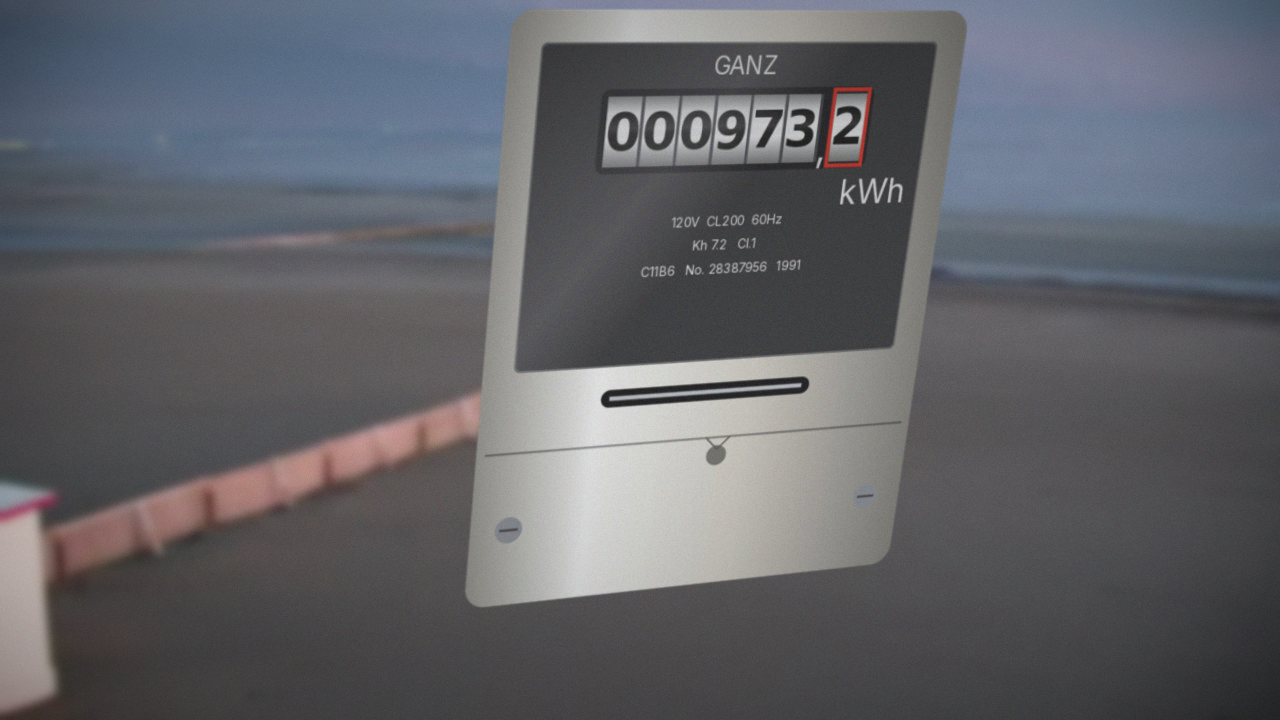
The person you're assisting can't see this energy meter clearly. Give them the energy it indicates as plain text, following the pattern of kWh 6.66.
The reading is kWh 973.2
